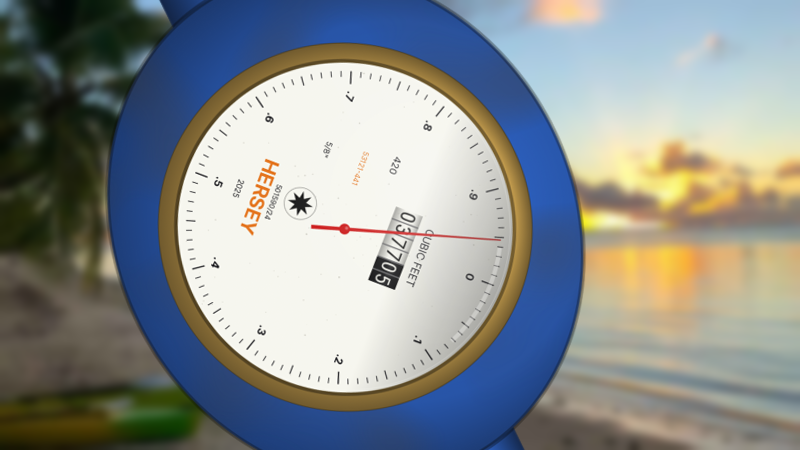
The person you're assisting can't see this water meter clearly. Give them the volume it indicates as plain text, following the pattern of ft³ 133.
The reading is ft³ 37704.95
